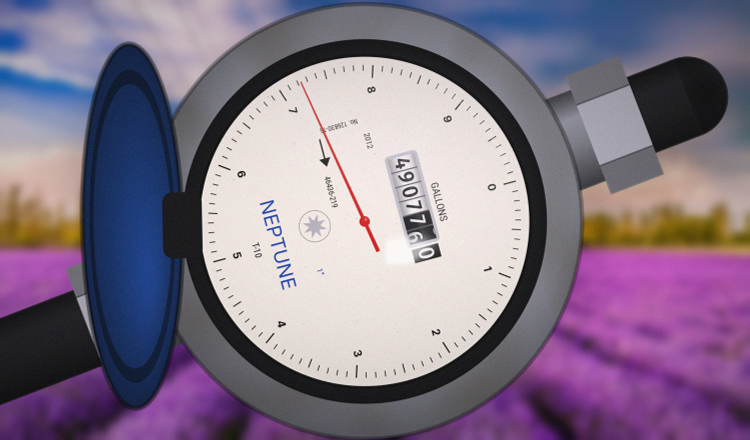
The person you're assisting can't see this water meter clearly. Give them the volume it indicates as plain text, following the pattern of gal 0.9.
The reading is gal 4907757.2
